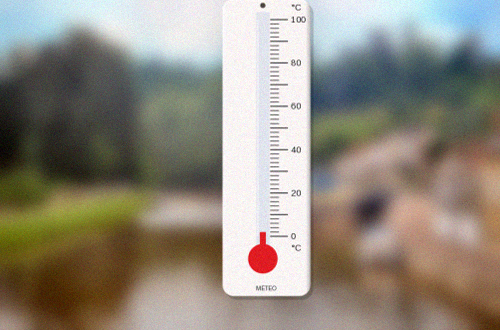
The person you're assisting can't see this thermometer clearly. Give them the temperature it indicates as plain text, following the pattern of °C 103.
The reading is °C 2
